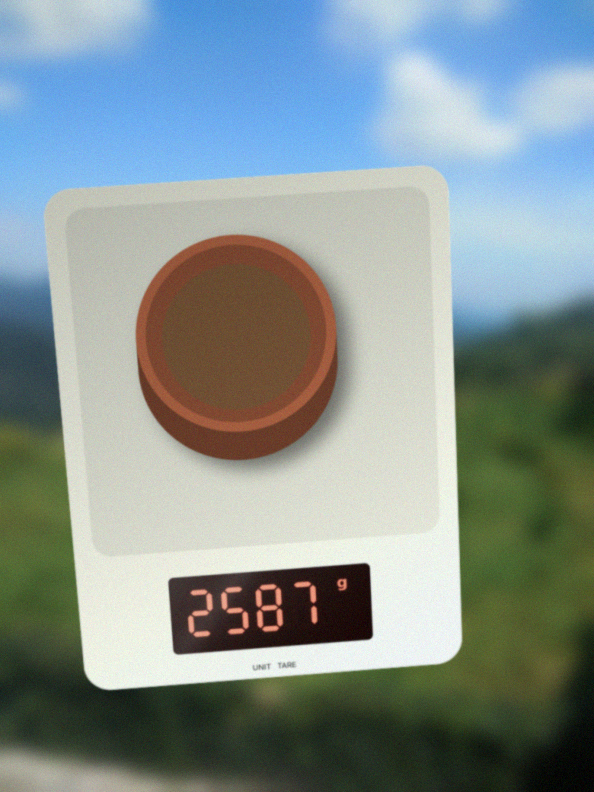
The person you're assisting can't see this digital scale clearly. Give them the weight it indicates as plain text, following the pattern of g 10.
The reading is g 2587
